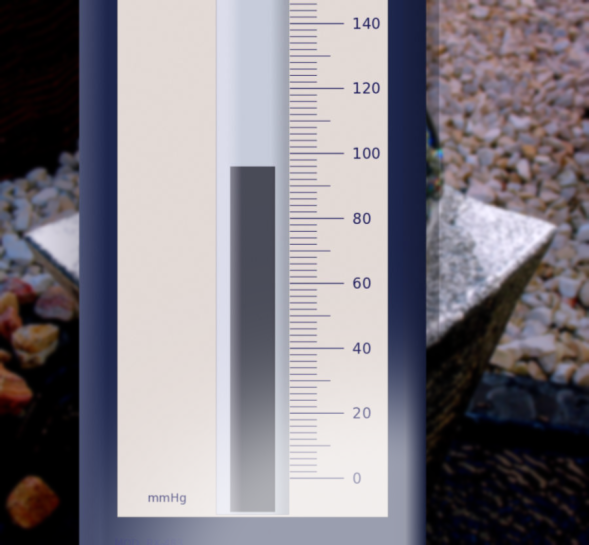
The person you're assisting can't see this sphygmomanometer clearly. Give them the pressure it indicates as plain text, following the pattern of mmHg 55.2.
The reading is mmHg 96
